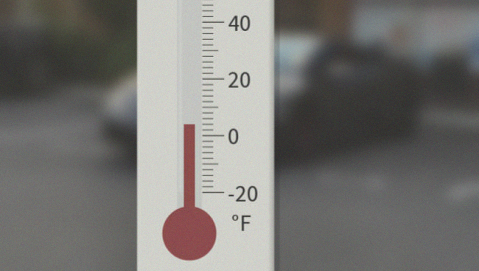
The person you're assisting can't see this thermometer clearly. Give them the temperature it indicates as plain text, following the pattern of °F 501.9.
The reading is °F 4
